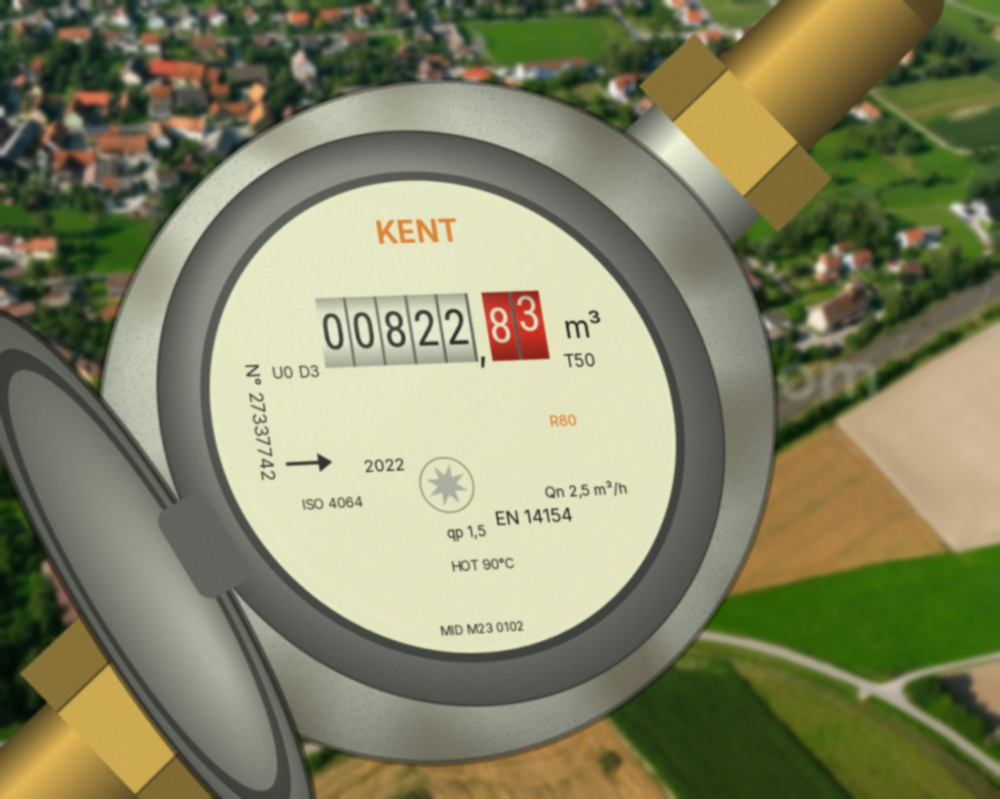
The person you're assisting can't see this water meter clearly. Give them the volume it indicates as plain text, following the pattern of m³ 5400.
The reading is m³ 822.83
